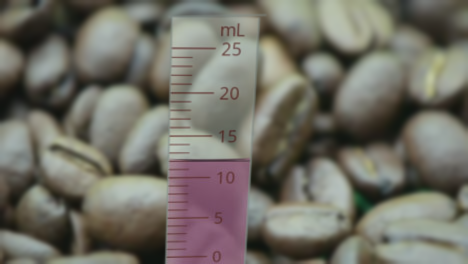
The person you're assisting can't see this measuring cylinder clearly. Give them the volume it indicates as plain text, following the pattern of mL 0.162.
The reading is mL 12
